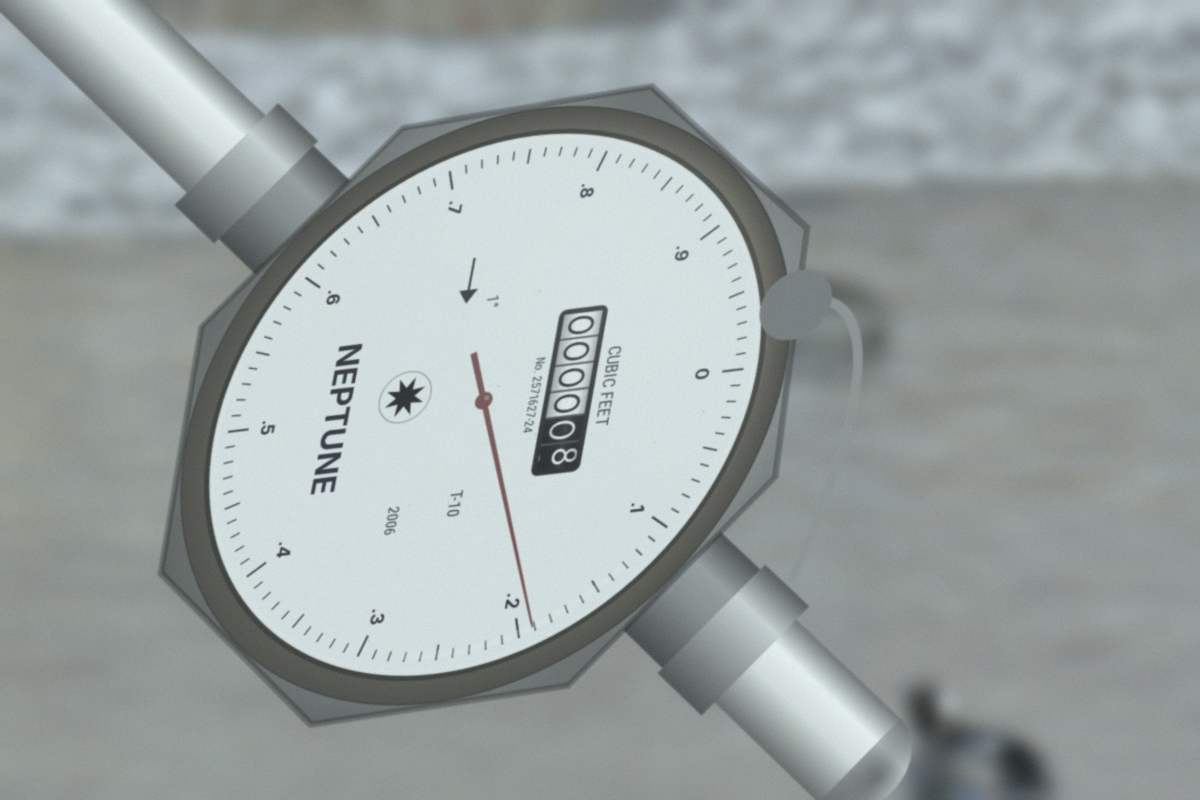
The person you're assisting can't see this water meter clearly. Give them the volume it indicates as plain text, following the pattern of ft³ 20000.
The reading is ft³ 8.19
